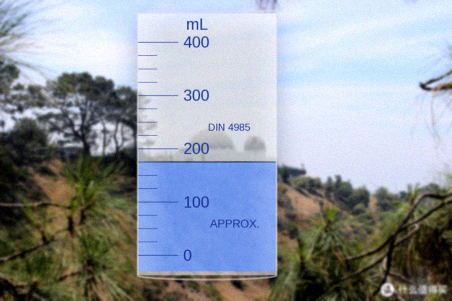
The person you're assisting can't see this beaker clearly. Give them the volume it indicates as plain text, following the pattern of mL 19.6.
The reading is mL 175
